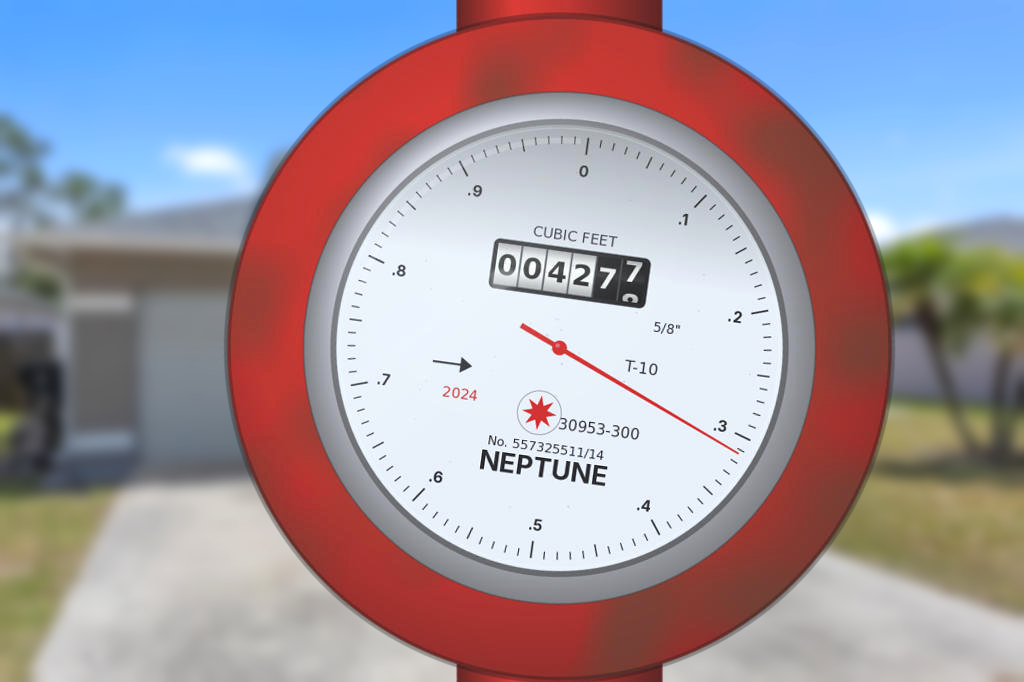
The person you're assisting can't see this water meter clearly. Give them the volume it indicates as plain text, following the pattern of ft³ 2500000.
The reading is ft³ 4277.31
